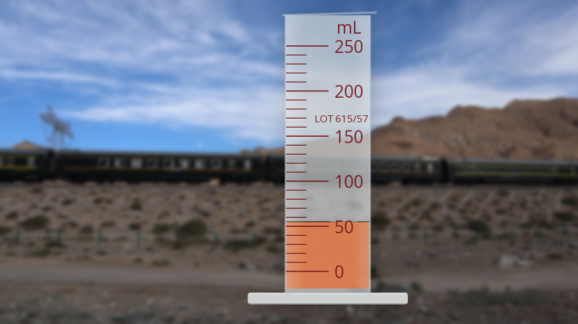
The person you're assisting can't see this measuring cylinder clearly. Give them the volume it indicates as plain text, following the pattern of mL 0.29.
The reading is mL 55
